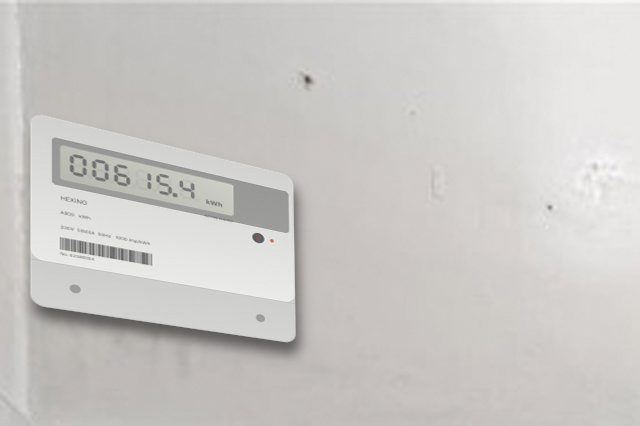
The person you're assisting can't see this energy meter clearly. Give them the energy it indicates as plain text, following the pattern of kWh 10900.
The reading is kWh 615.4
